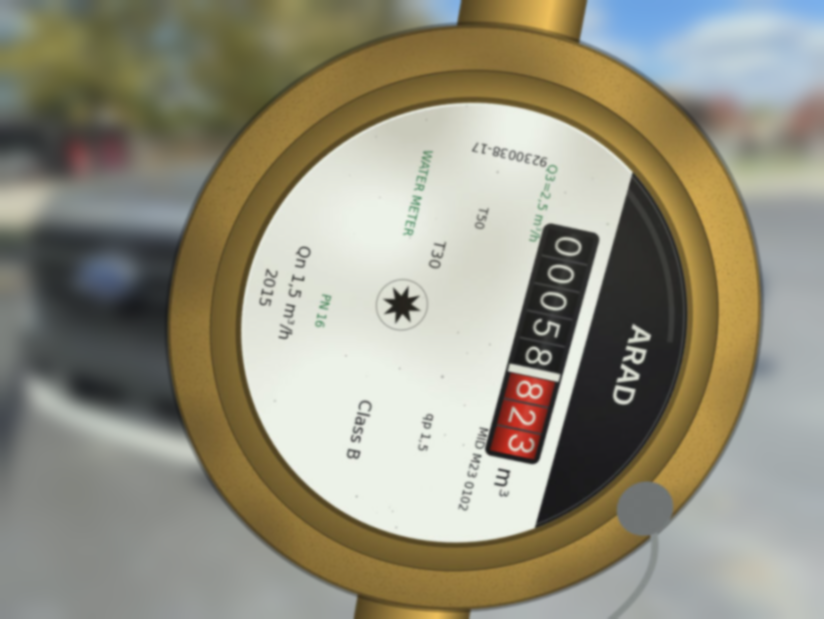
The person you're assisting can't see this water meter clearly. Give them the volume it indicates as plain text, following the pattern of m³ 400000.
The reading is m³ 58.823
